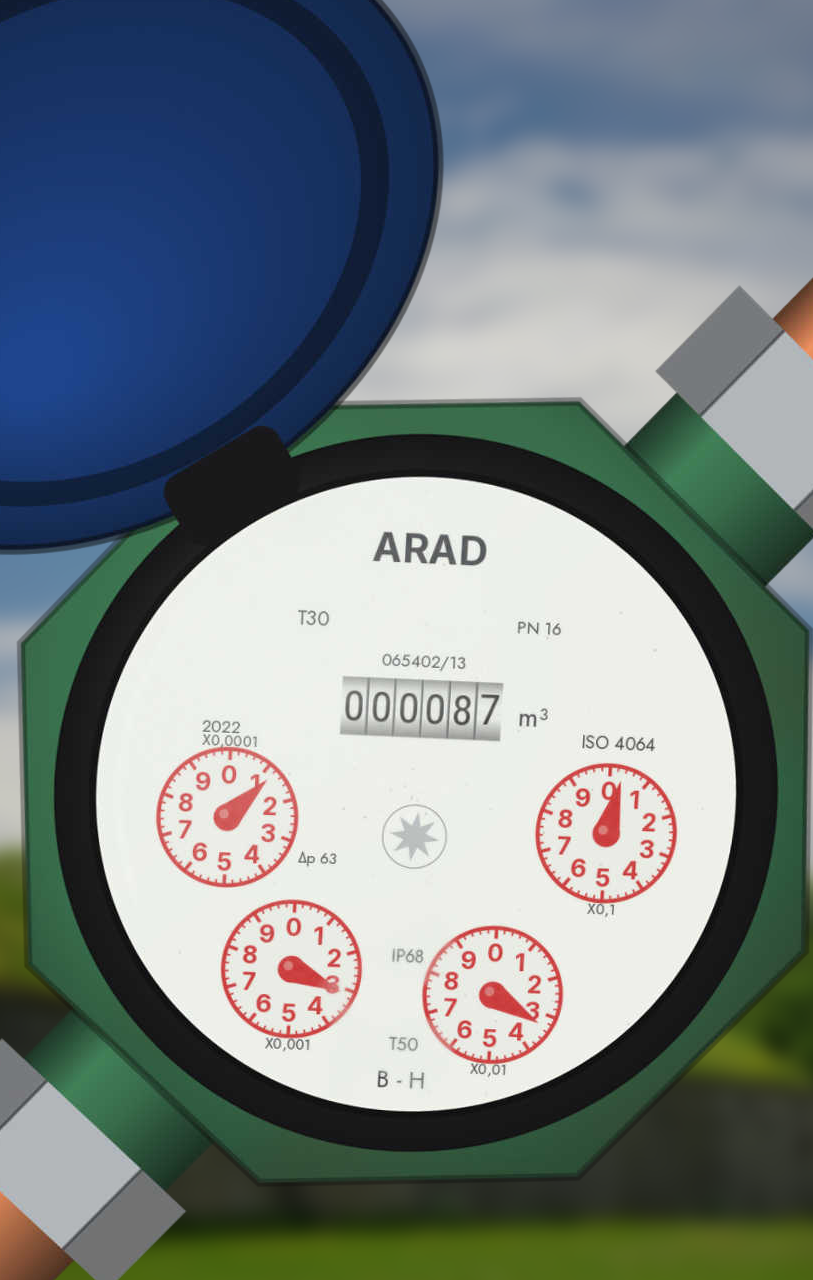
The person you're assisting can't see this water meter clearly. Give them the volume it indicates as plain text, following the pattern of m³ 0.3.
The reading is m³ 87.0331
